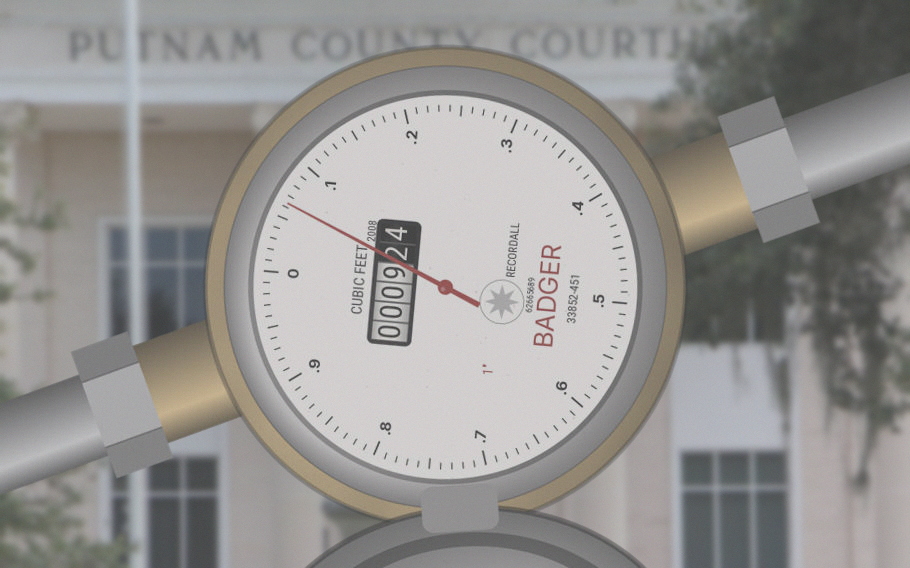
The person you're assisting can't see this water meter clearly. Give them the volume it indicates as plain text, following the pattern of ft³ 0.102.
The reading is ft³ 924.06
